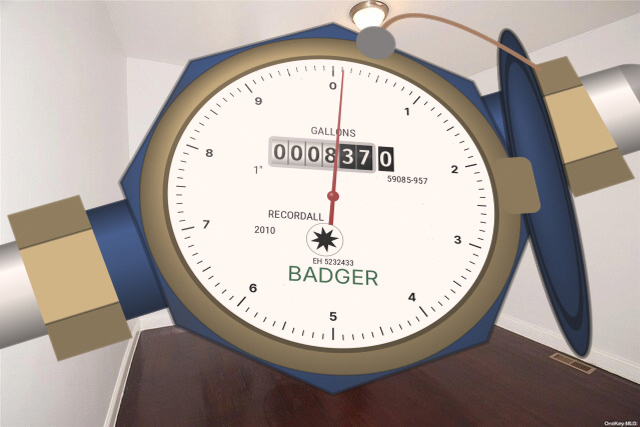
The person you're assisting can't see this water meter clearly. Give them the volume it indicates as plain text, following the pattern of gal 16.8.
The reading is gal 8370.1
